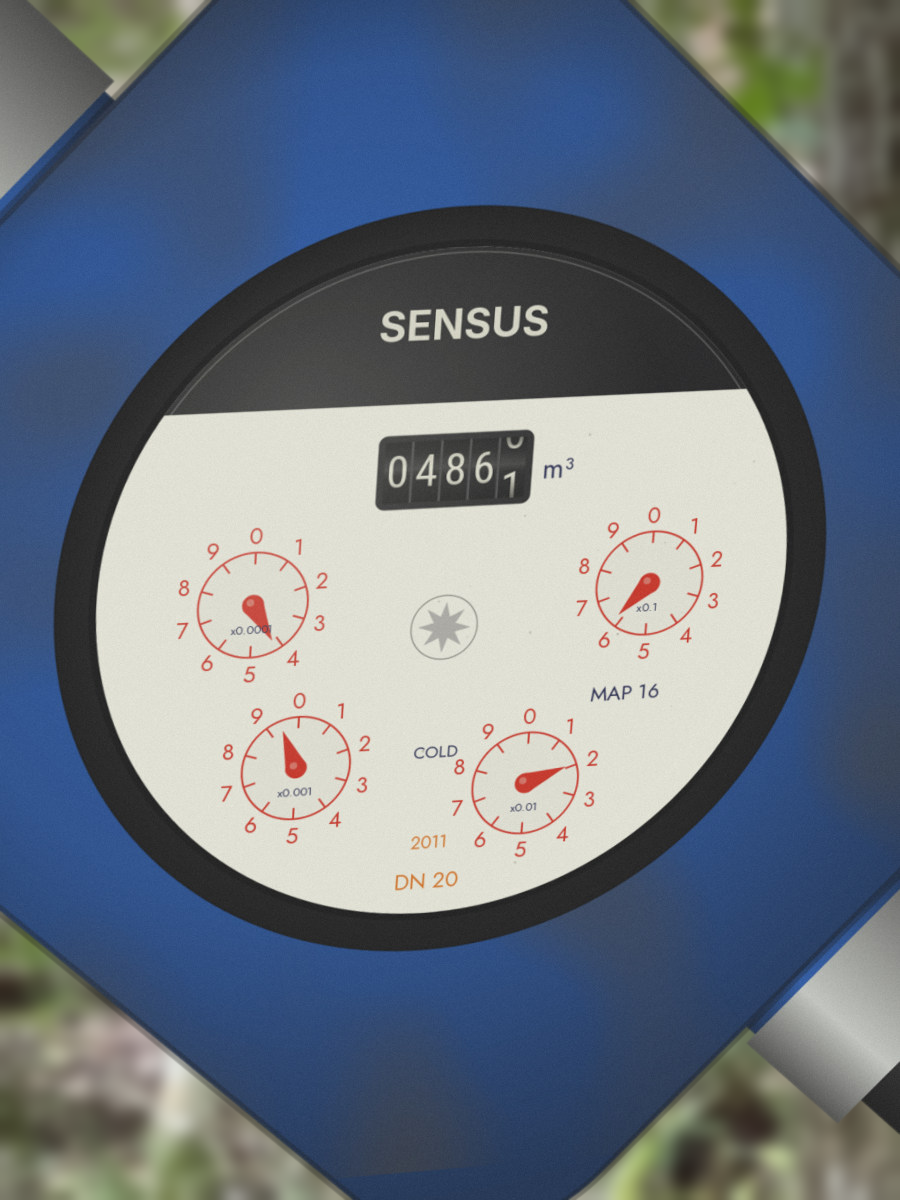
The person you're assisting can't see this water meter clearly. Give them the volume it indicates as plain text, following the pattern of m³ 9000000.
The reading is m³ 4860.6194
